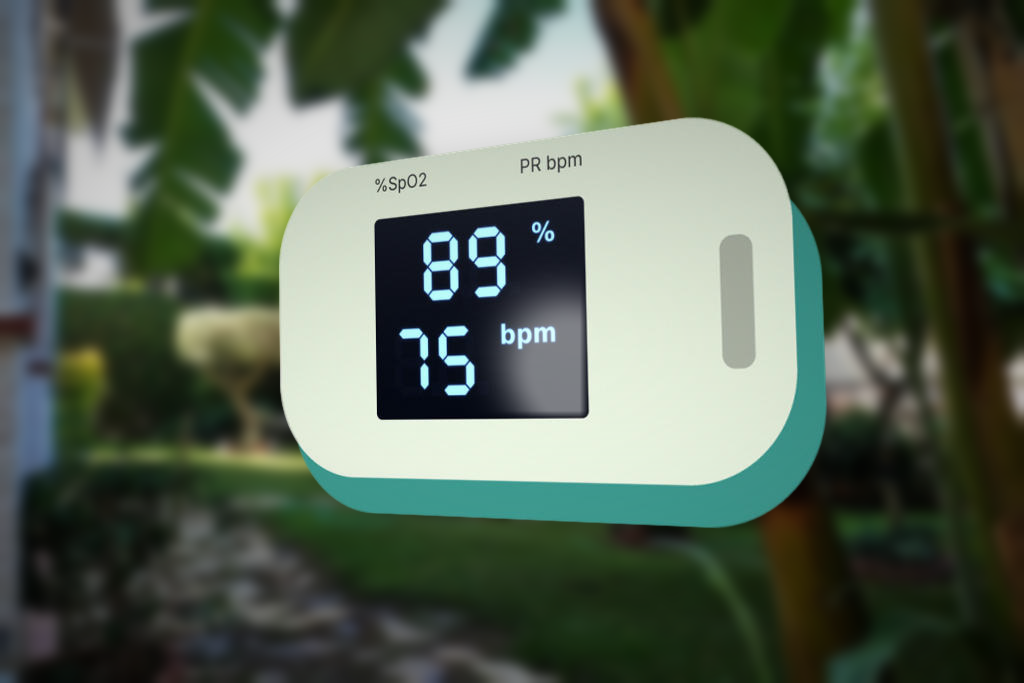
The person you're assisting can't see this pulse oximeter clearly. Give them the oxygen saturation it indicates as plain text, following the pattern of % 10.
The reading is % 89
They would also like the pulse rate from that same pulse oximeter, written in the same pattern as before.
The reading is bpm 75
